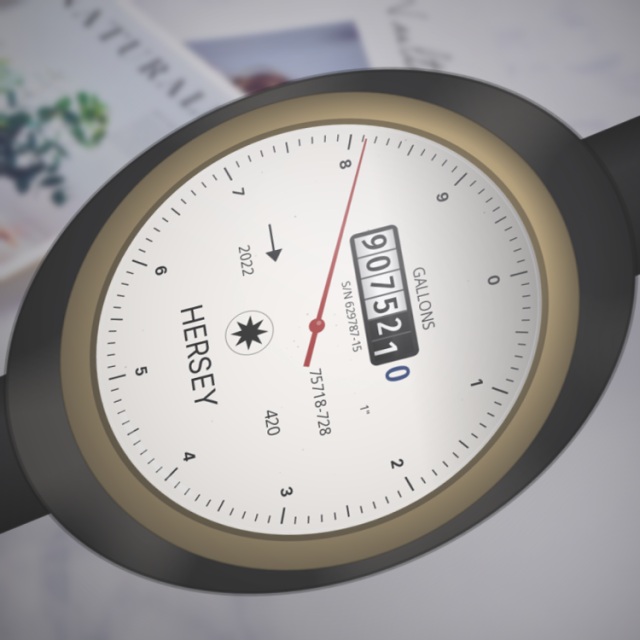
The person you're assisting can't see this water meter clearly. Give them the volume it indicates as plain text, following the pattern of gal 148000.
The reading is gal 9075208.1
